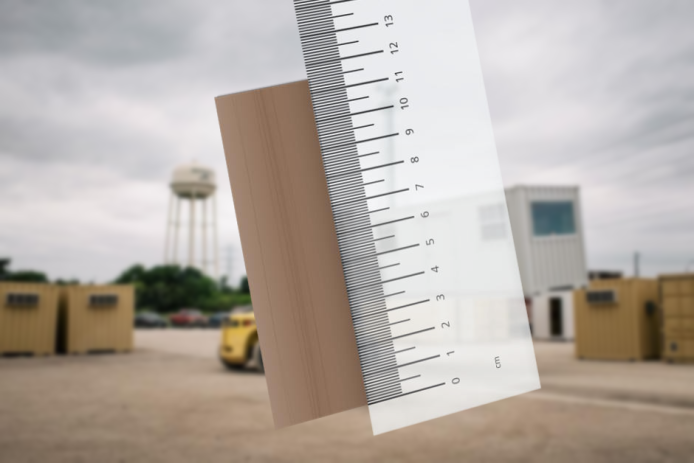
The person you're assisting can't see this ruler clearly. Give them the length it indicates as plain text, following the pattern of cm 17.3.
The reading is cm 11.5
